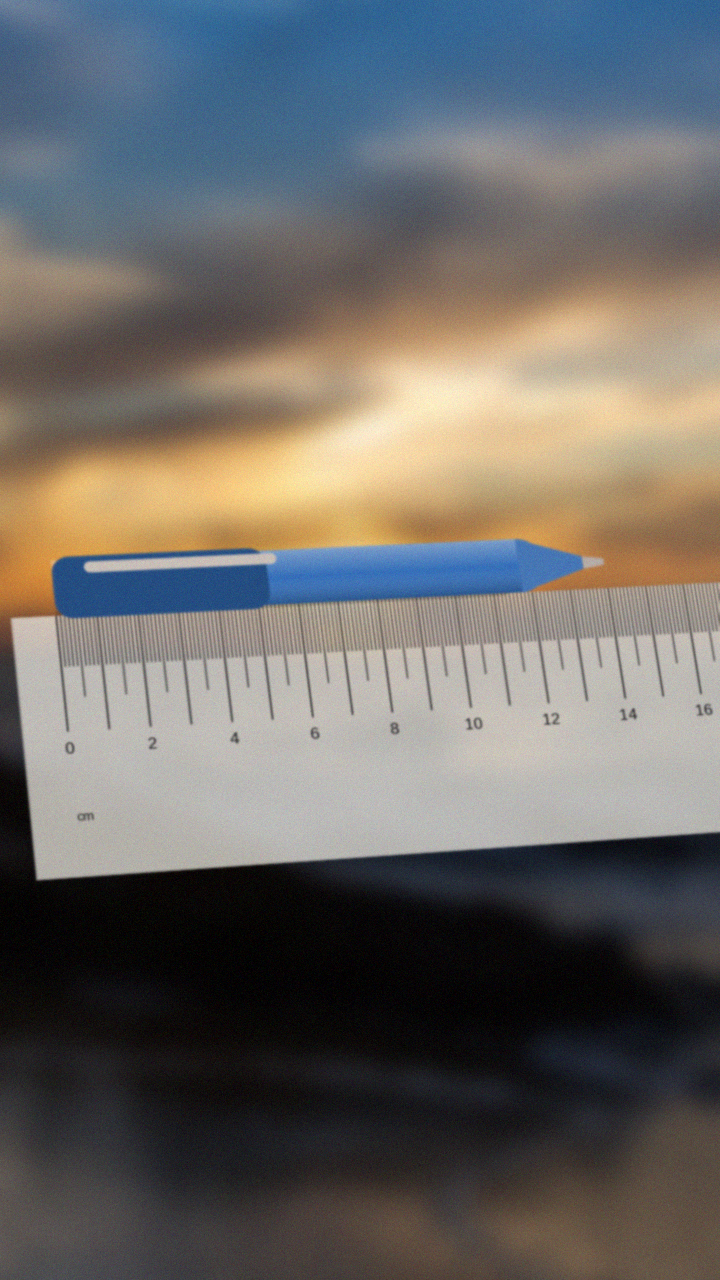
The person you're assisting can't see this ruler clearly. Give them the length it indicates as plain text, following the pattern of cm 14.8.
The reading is cm 14
